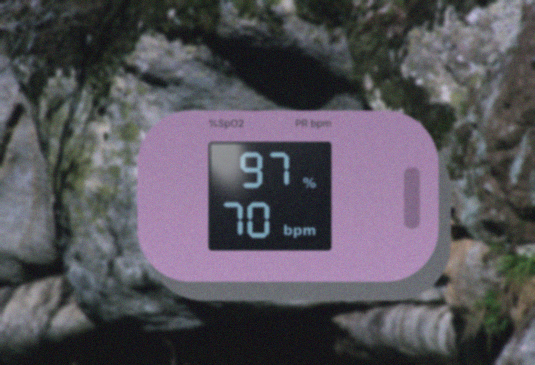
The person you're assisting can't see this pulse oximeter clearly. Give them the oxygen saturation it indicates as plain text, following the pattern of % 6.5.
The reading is % 97
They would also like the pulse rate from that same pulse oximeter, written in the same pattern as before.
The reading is bpm 70
